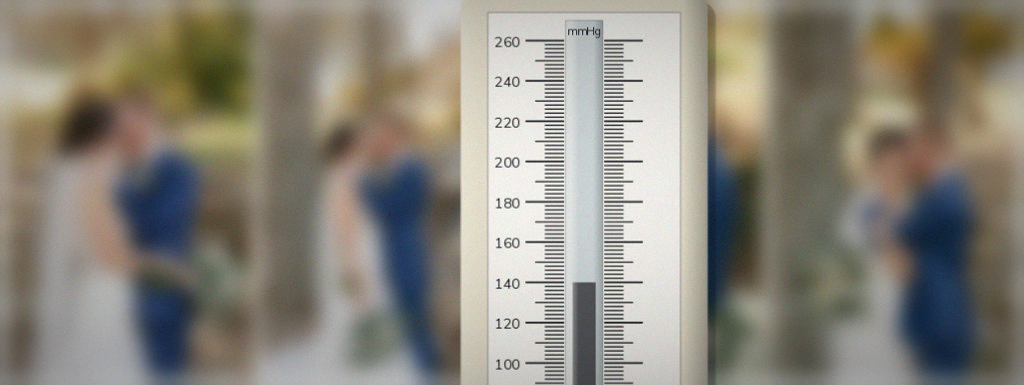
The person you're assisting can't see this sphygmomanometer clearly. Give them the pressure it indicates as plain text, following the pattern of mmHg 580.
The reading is mmHg 140
